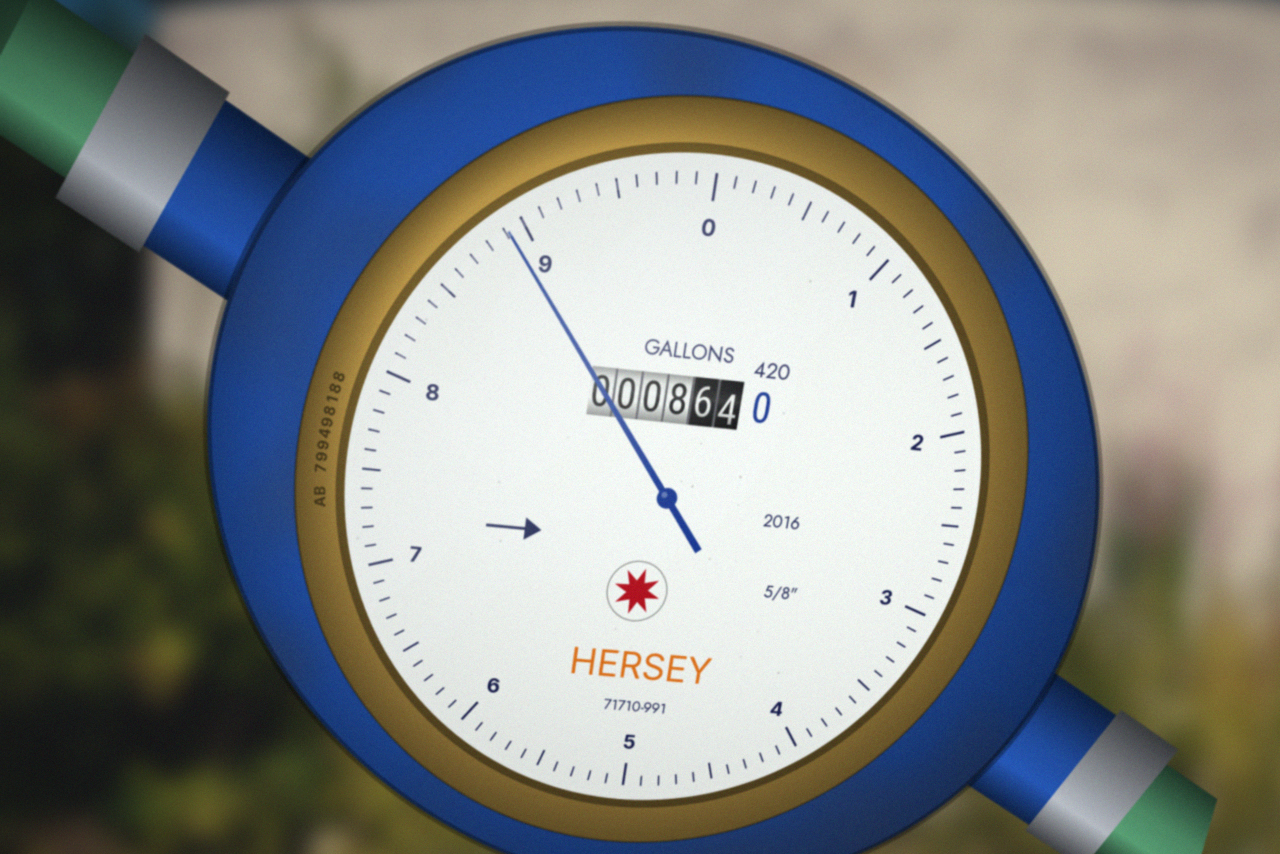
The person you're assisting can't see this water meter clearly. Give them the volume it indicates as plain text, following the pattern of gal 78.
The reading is gal 8638.9
